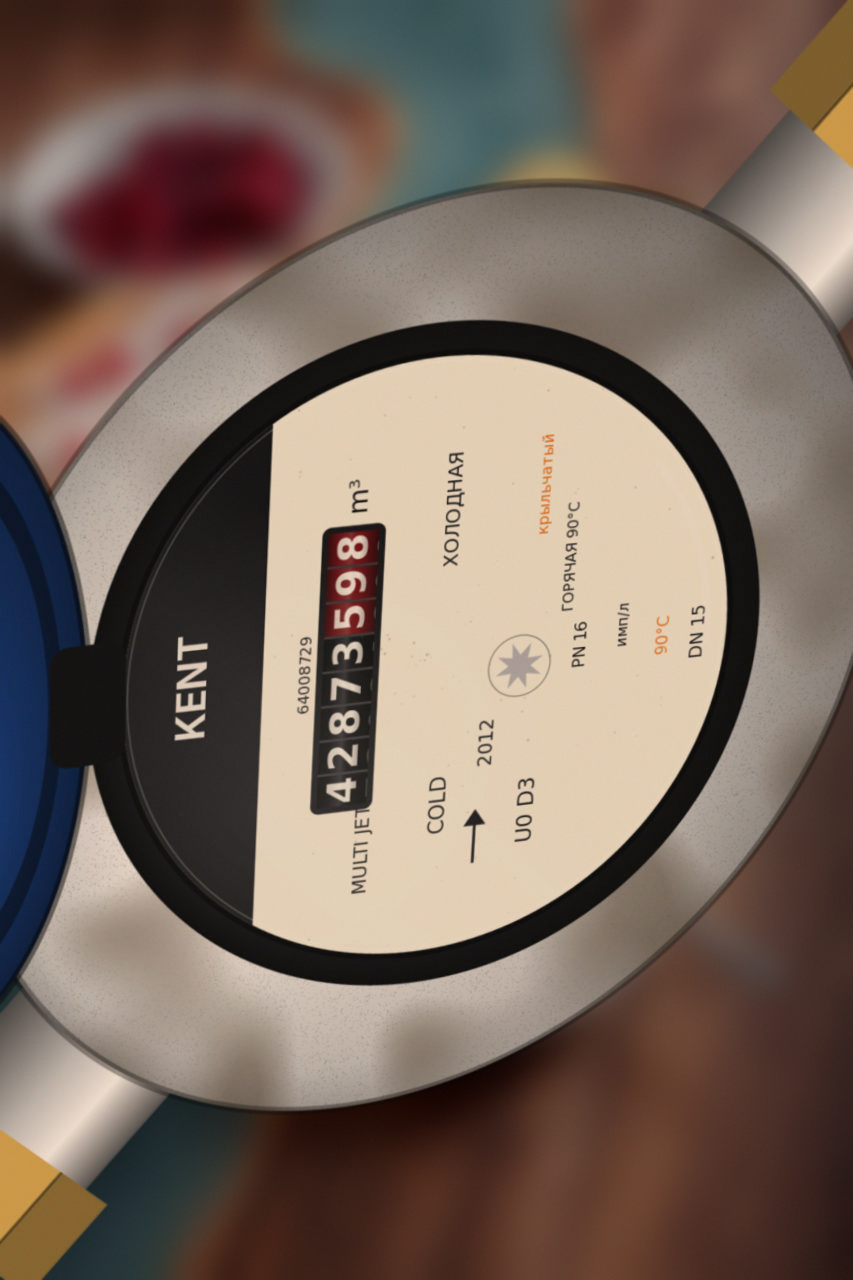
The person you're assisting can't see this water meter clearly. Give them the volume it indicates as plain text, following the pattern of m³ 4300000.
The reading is m³ 42873.598
